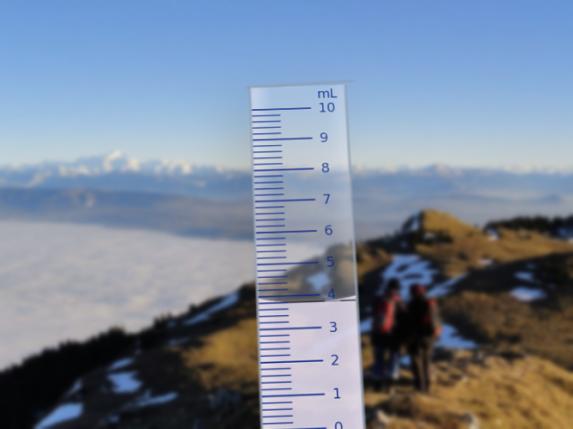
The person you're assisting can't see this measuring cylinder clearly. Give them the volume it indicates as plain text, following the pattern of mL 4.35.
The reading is mL 3.8
